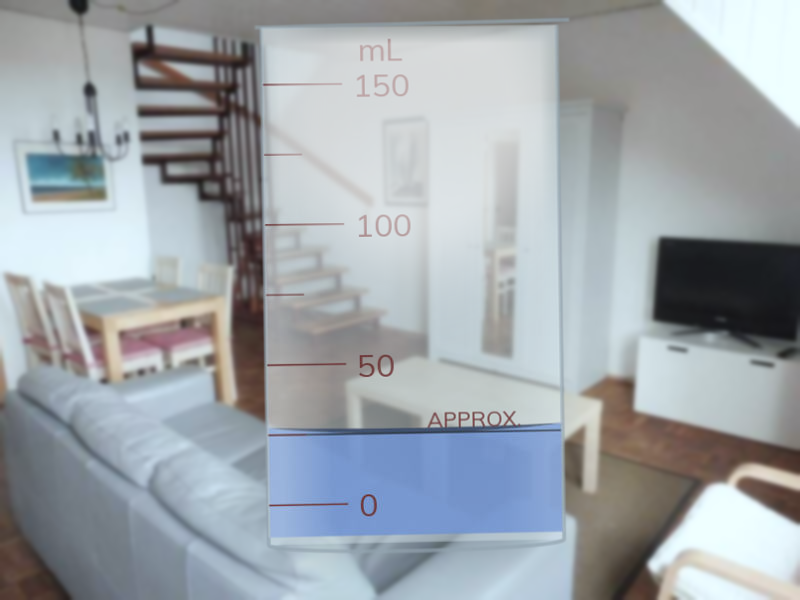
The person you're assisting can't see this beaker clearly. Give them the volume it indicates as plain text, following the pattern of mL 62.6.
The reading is mL 25
